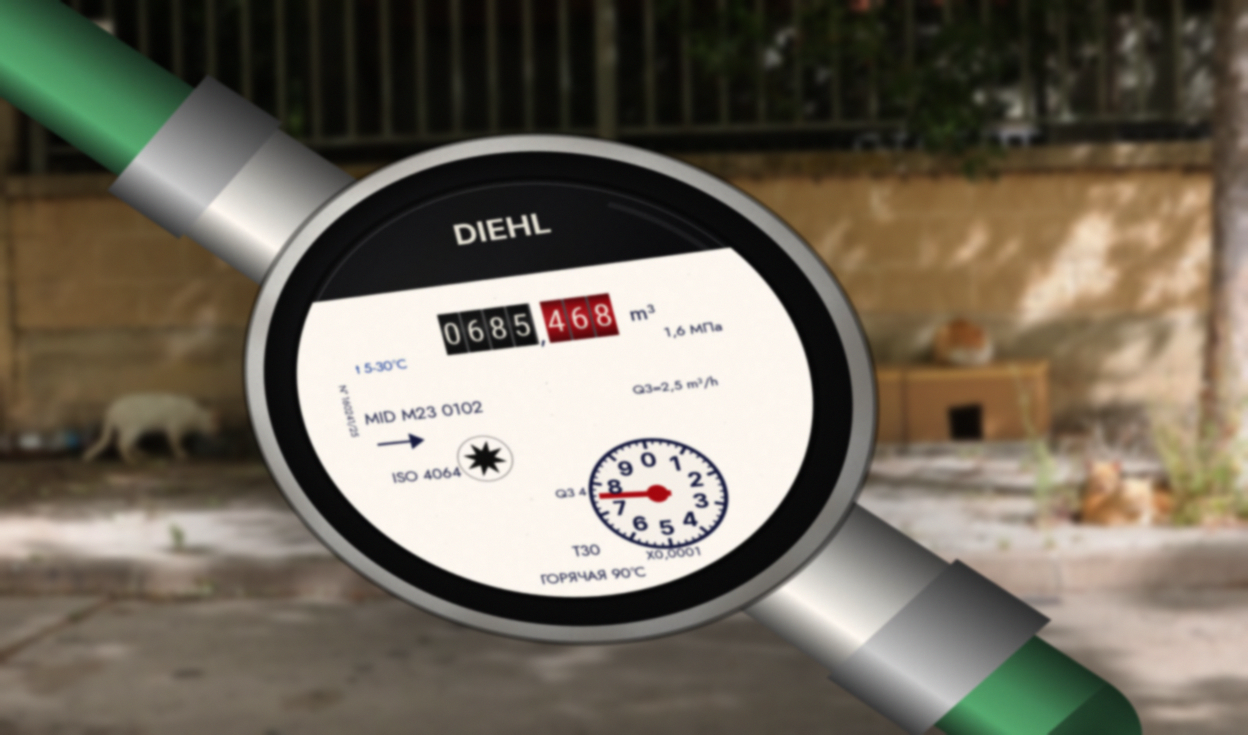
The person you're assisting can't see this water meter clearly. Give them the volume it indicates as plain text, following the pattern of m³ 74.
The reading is m³ 685.4687
